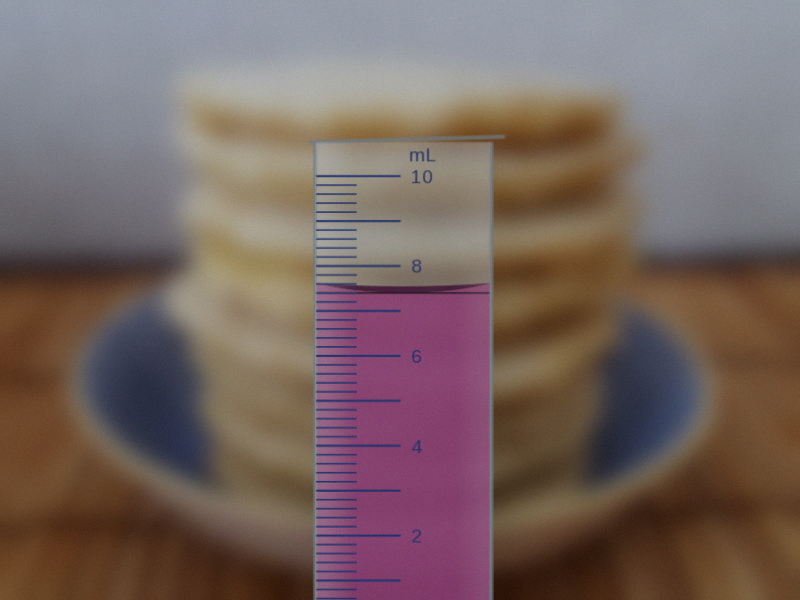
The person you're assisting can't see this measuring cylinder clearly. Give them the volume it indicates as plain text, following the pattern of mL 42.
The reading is mL 7.4
